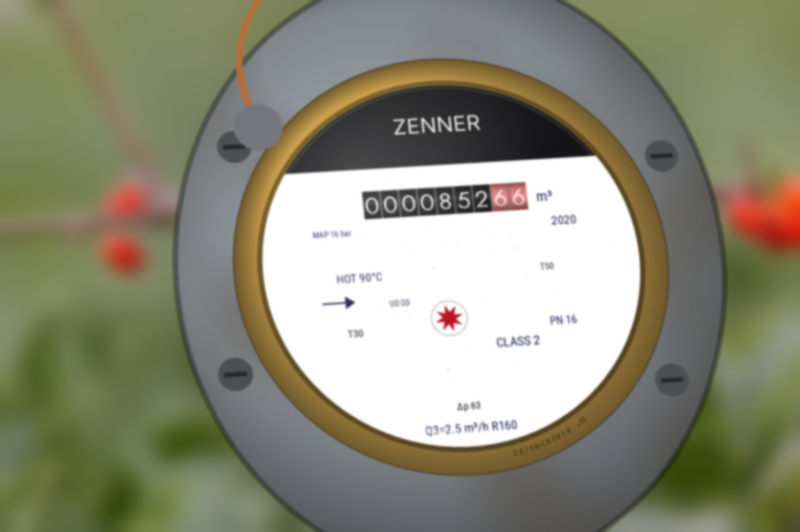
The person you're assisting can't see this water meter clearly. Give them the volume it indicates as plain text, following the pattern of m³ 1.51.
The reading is m³ 852.66
